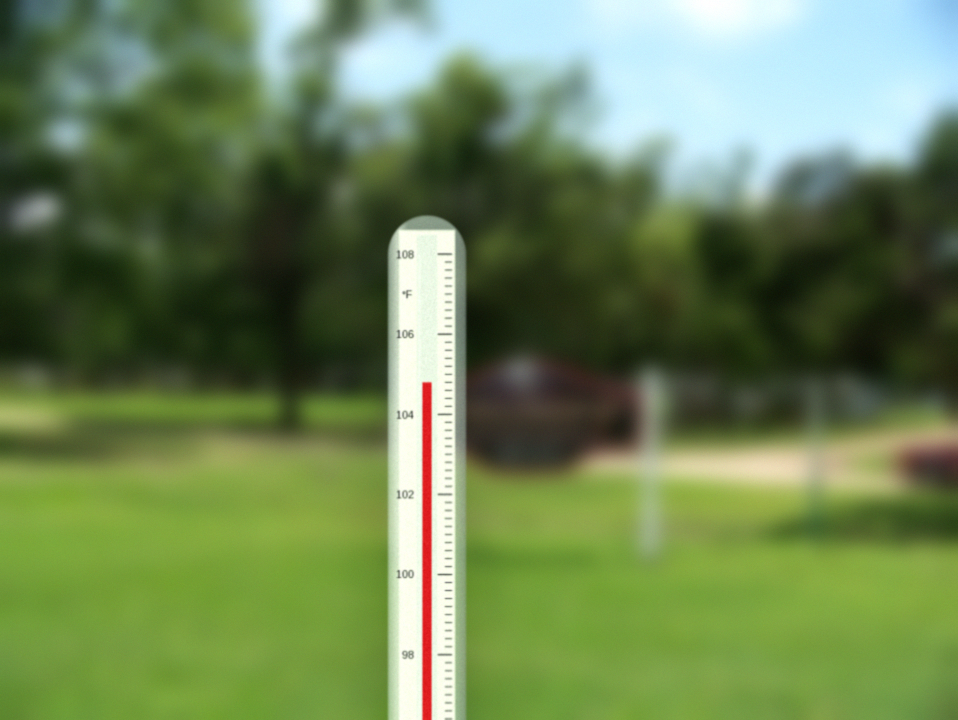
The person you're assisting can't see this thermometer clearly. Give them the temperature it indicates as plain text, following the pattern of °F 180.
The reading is °F 104.8
